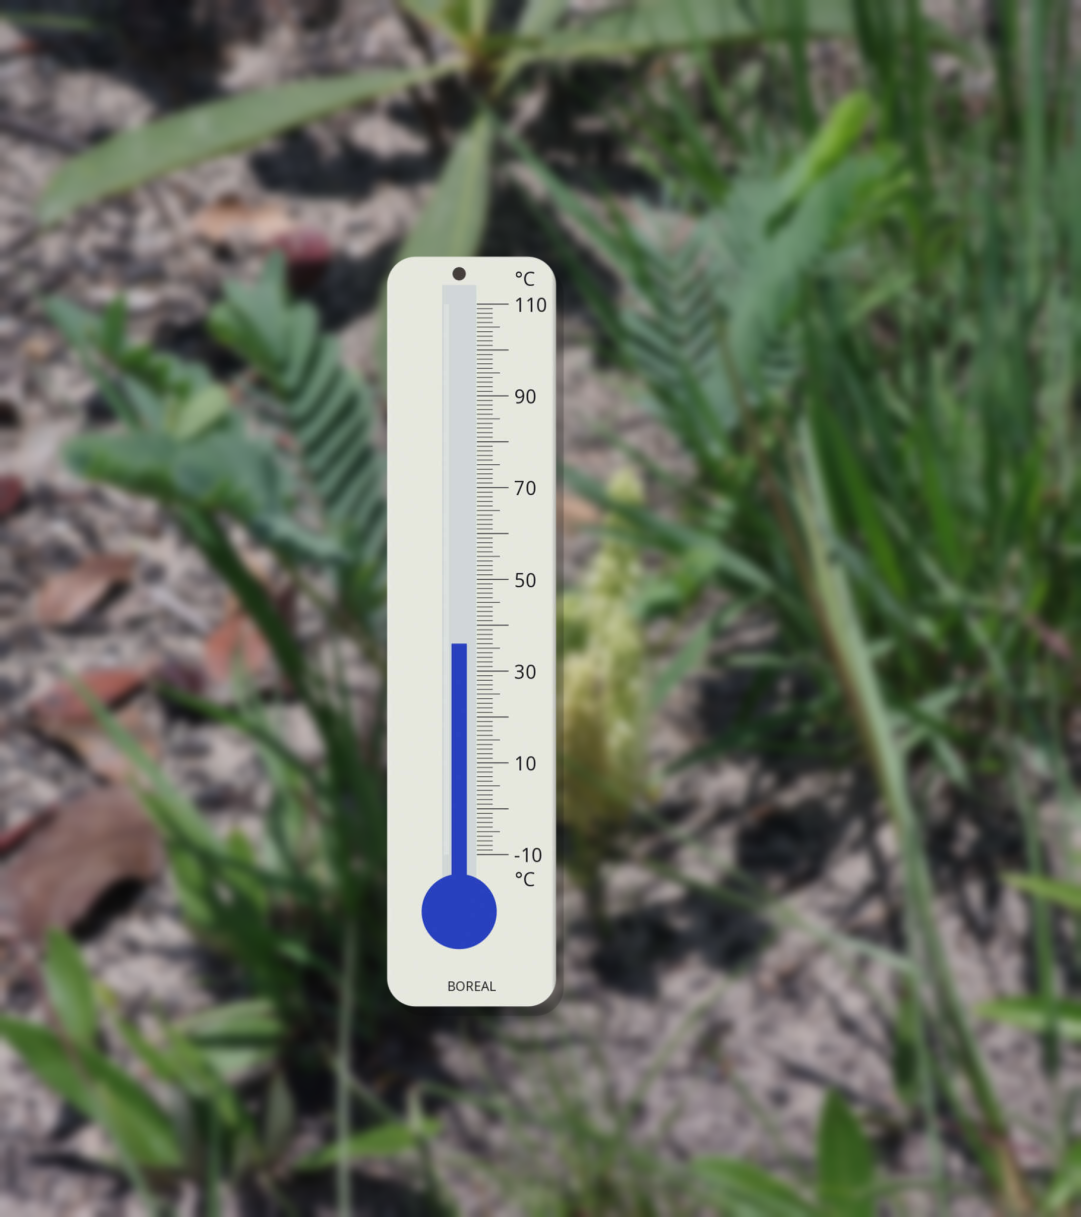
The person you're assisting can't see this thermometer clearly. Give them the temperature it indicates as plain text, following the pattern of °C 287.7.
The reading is °C 36
